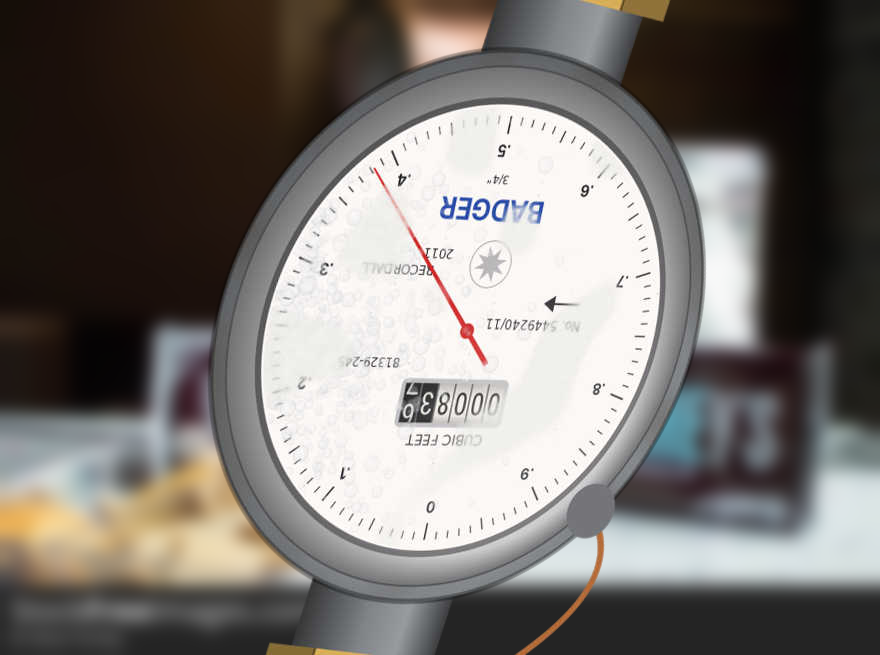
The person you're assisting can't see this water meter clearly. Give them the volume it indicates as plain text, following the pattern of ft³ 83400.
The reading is ft³ 836.38
